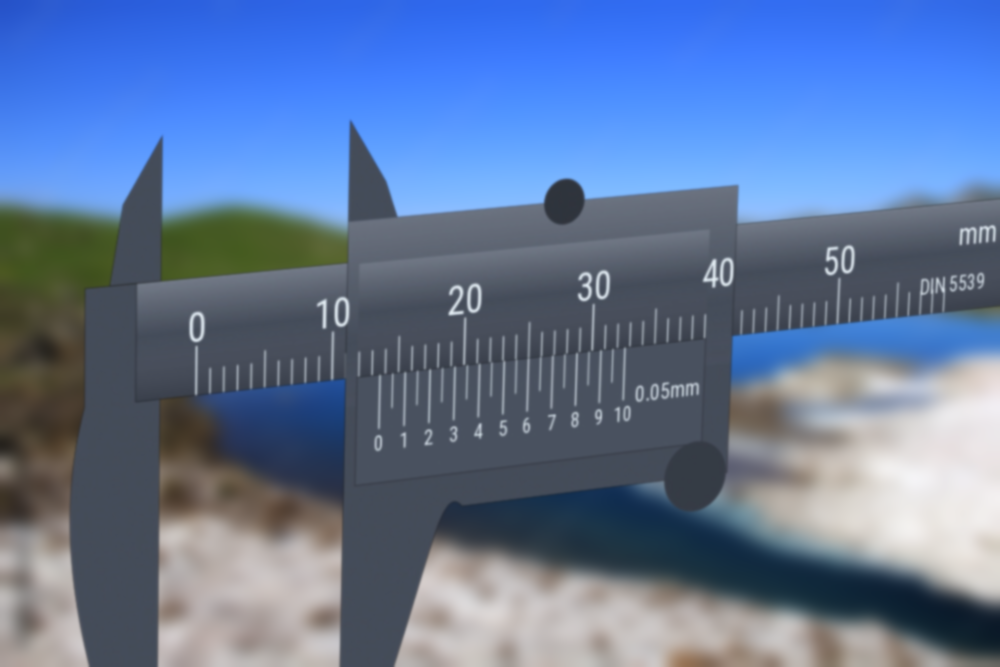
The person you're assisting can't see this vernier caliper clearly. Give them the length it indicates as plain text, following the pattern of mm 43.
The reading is mm 13.6
